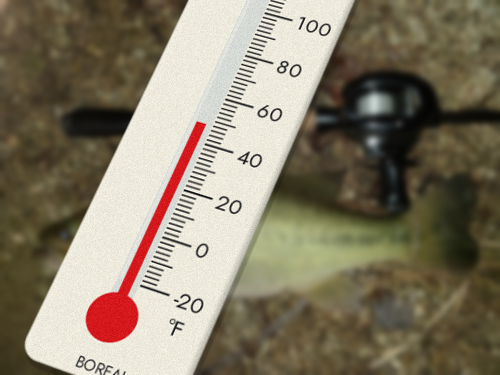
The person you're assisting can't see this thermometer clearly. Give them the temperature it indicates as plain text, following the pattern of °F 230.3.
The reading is °F 48
